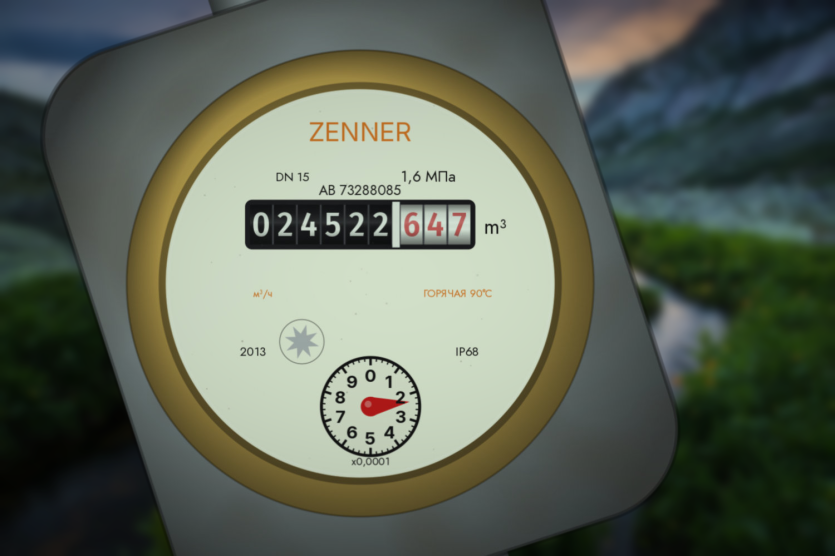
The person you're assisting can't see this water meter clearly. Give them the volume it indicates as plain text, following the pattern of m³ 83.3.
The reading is m³ 24522.6472
